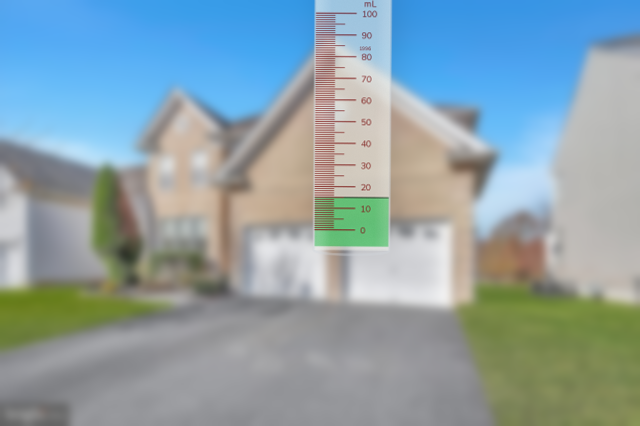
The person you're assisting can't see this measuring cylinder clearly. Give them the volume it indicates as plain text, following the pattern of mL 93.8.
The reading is mL 15
